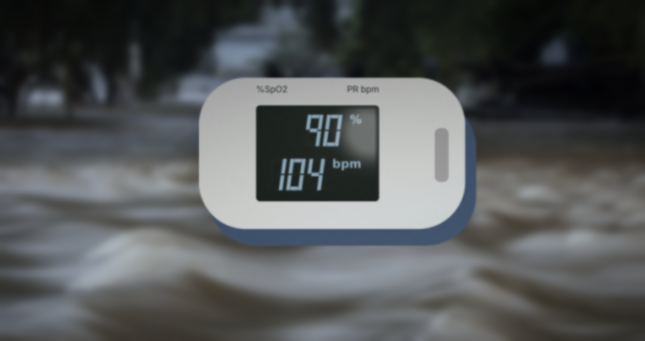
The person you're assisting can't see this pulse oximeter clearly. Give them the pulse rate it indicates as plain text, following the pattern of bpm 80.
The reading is bpm 104
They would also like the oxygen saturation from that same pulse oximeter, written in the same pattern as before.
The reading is % 90
